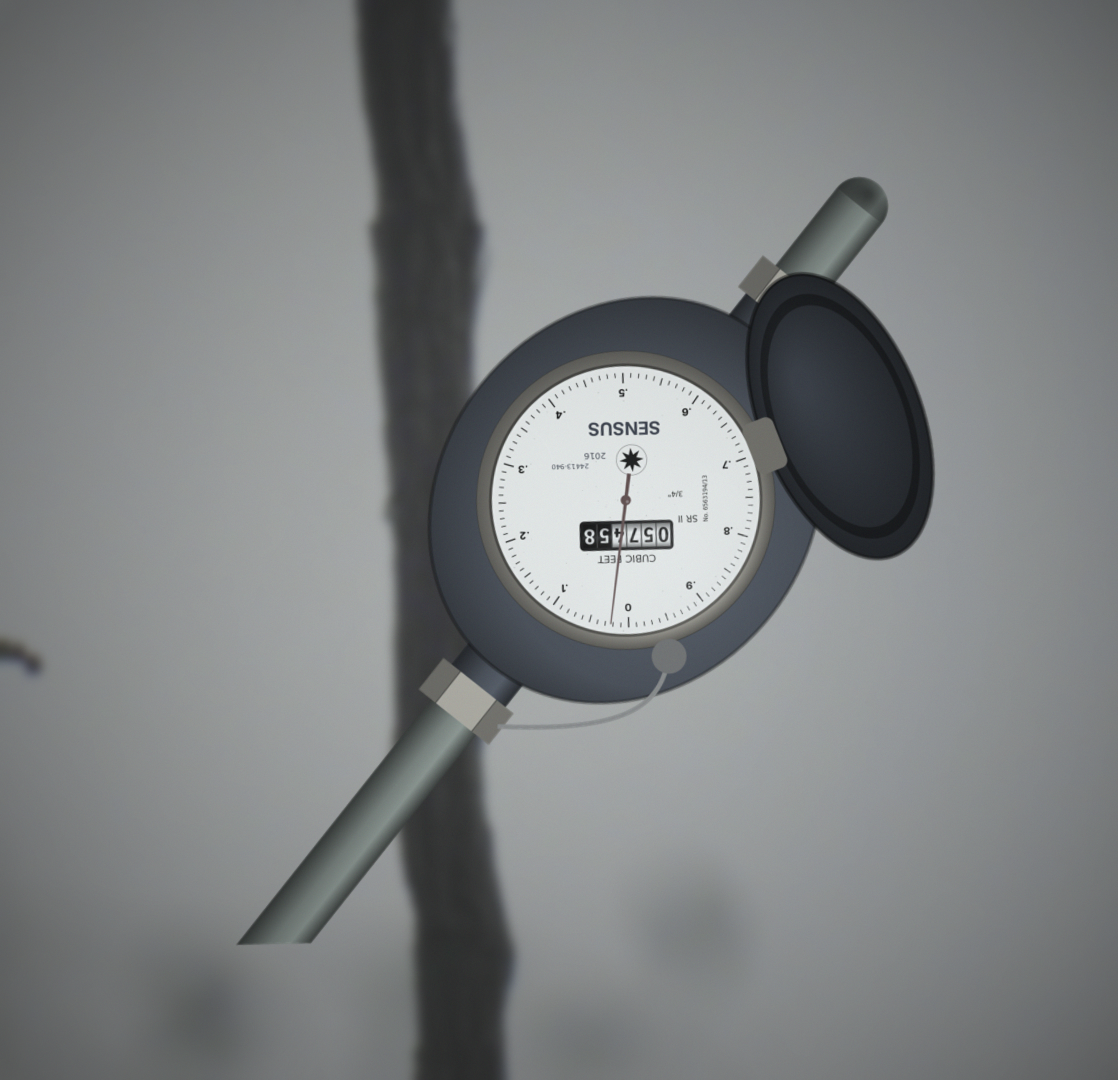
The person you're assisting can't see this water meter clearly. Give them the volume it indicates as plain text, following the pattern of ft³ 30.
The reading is ft³ 57458.02
